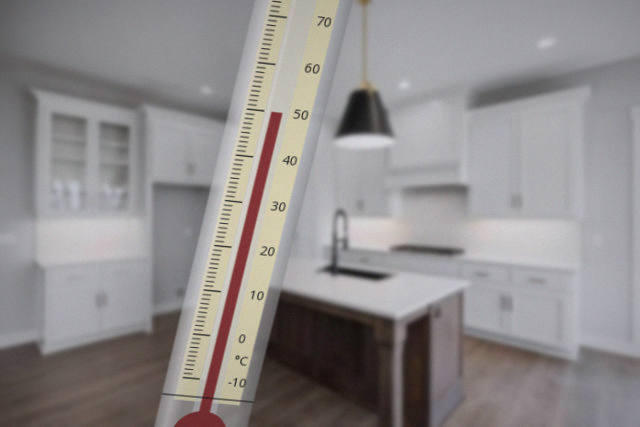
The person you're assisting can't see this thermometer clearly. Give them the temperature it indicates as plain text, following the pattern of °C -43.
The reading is °C 50
